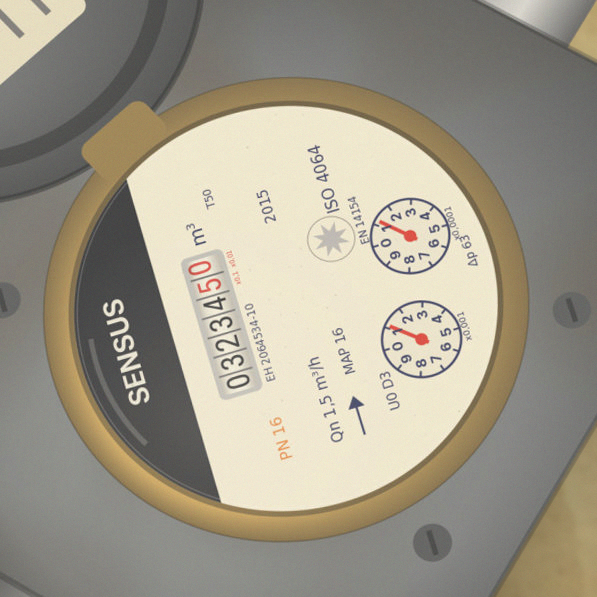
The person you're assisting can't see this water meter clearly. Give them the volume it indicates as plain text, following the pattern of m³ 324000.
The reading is m³ 3234.5011
